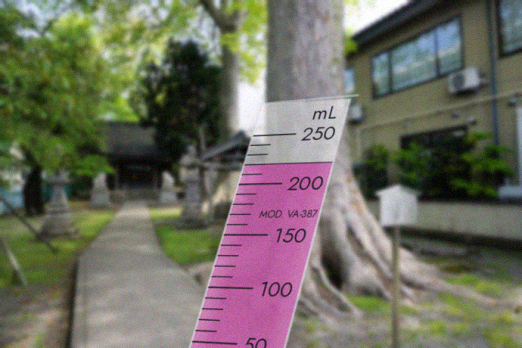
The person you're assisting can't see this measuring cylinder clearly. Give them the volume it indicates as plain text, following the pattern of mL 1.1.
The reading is mL 220
